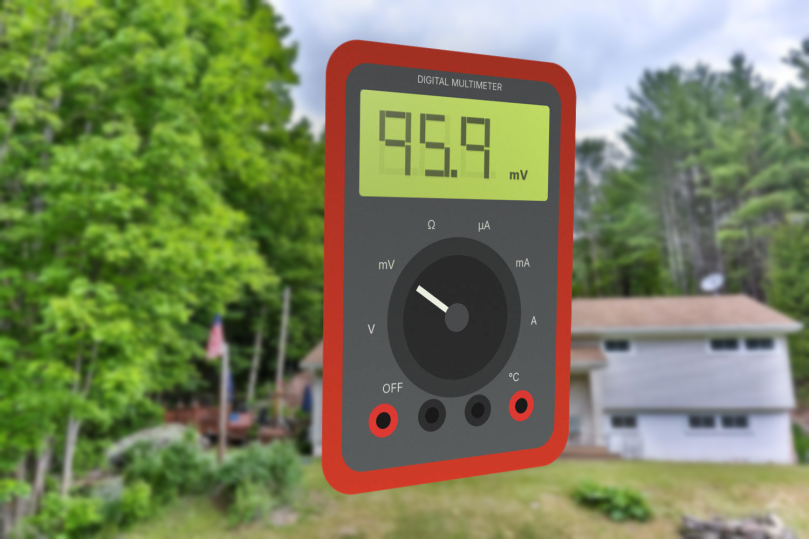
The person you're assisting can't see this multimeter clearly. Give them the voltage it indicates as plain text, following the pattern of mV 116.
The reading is mV 95.9
